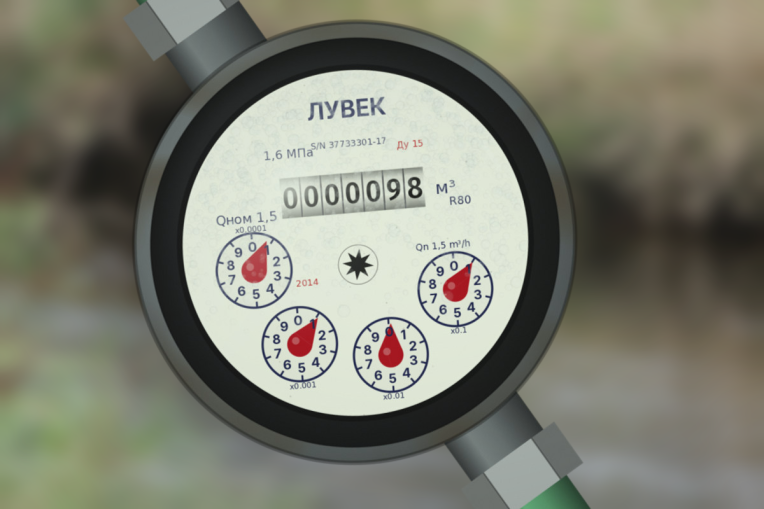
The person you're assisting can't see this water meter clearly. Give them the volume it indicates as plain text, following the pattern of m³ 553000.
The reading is m³ 98.1010
